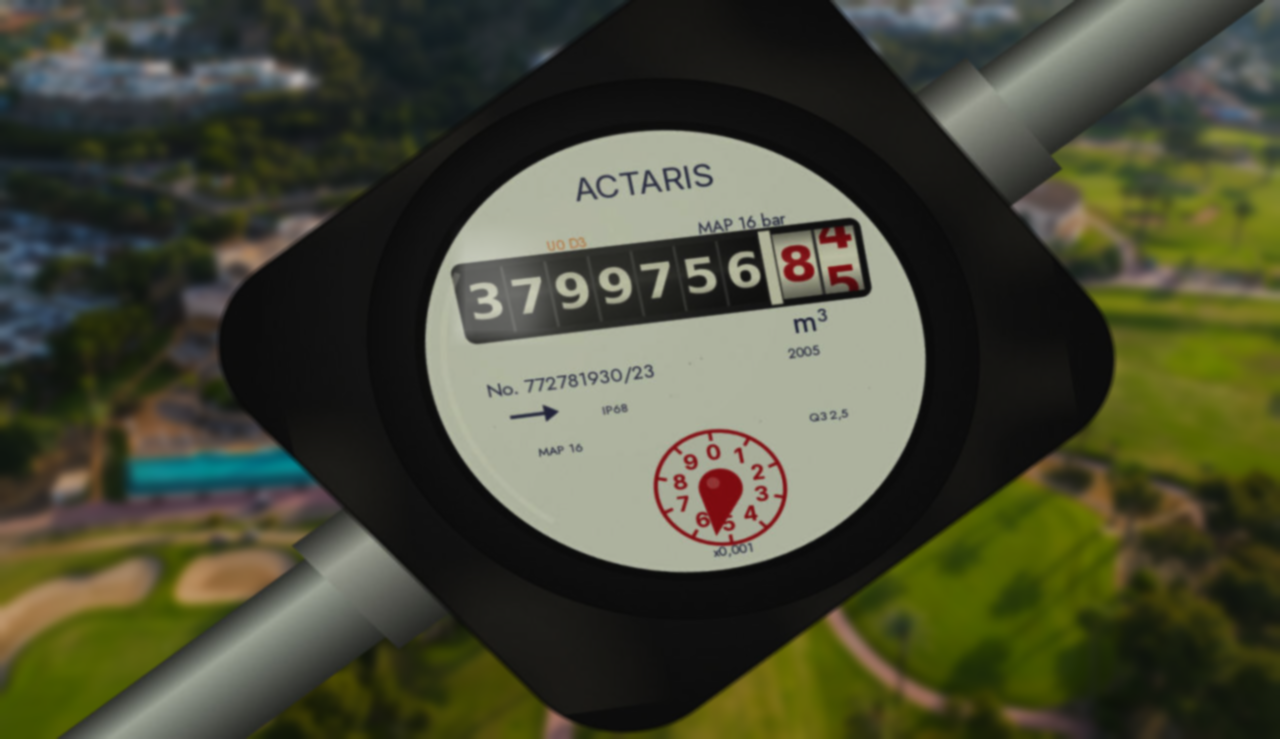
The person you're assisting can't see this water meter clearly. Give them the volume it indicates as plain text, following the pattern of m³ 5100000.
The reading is m³ 3799756.845
